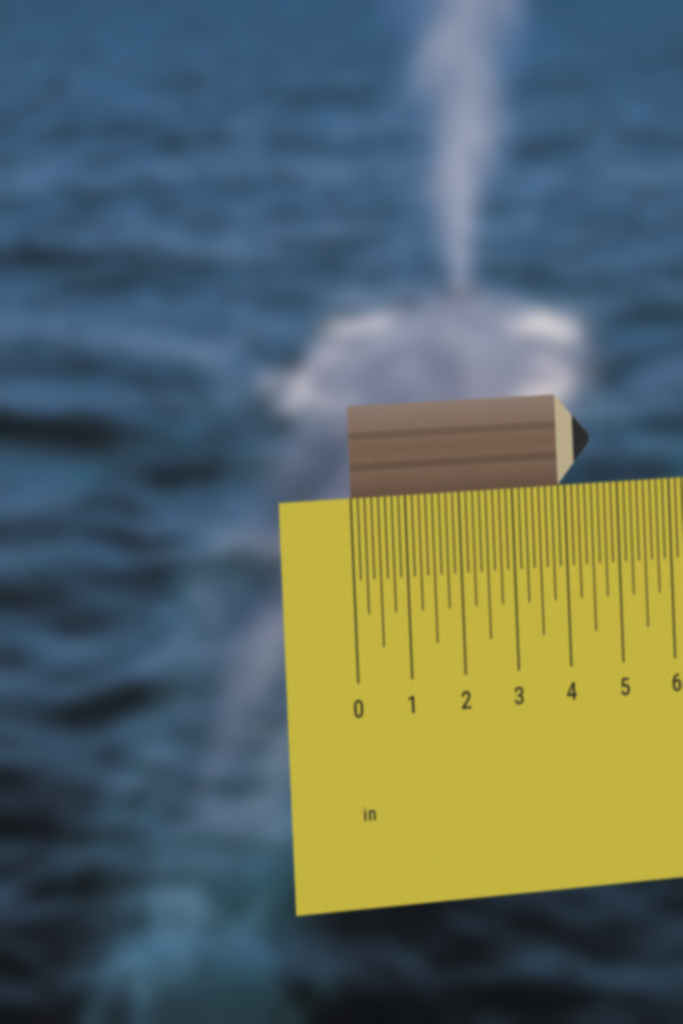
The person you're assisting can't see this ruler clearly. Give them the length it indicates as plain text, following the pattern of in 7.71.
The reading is in 4.5
